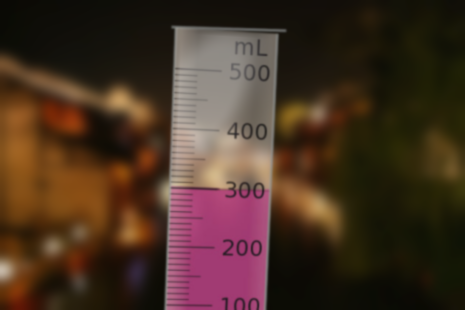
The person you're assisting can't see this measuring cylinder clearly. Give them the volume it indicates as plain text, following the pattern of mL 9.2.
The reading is mL 300
